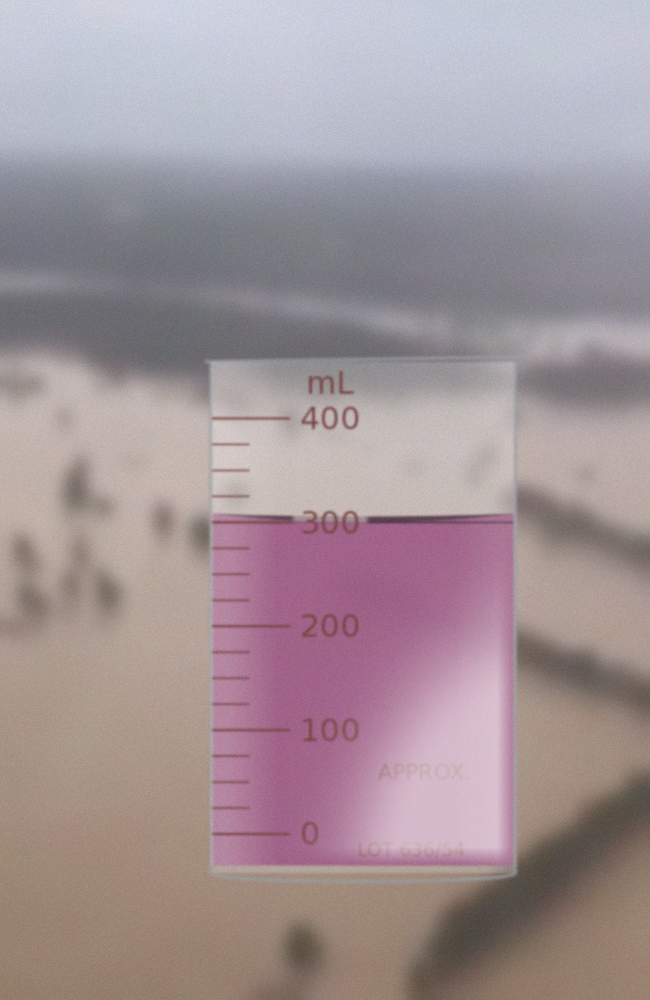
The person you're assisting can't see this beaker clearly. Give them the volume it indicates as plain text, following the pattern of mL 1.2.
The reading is mL 300
